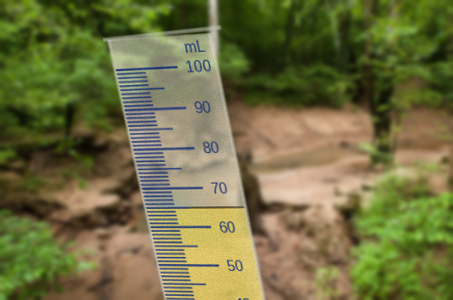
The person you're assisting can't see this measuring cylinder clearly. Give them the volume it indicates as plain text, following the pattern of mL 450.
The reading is mL 65
